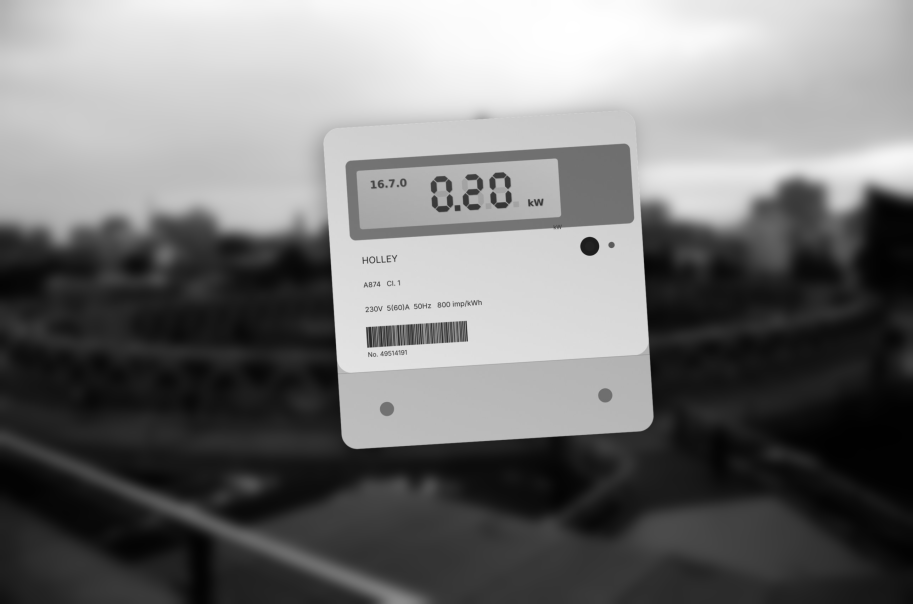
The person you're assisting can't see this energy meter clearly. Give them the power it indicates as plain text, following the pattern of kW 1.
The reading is kW 0.20
